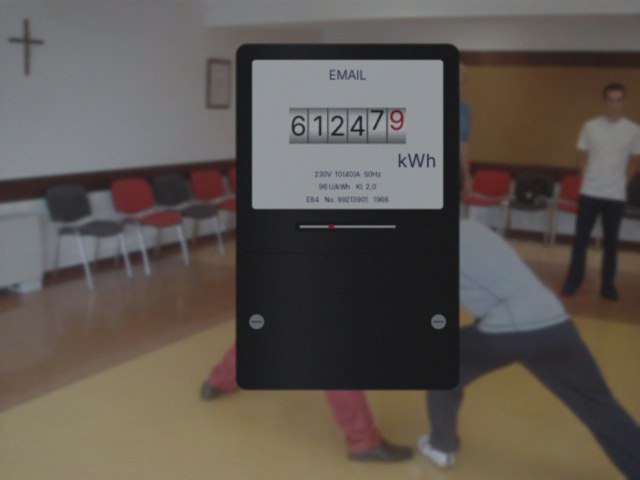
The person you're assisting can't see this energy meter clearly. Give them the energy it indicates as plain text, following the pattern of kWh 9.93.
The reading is kWh 61247.9
